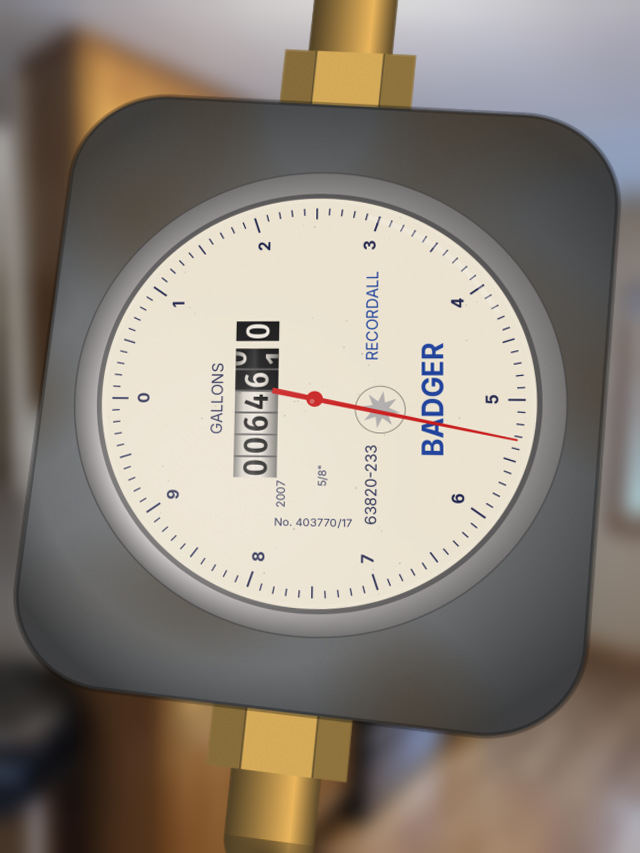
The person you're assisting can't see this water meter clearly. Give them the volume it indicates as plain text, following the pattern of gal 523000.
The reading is gal 64605.3
